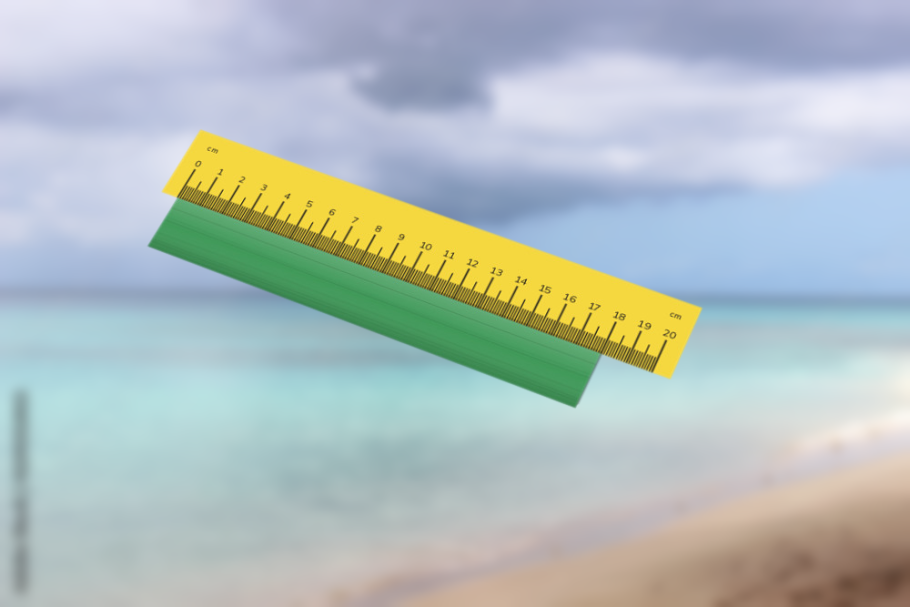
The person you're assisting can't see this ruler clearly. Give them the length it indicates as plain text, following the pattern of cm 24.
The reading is cm 18
